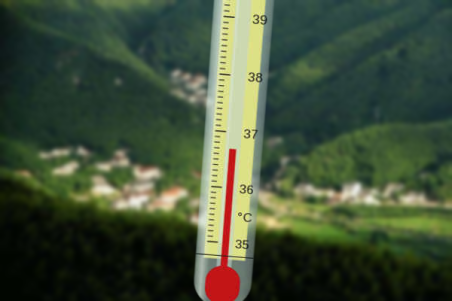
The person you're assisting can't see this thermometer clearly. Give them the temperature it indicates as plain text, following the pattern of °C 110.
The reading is °C 36.7
